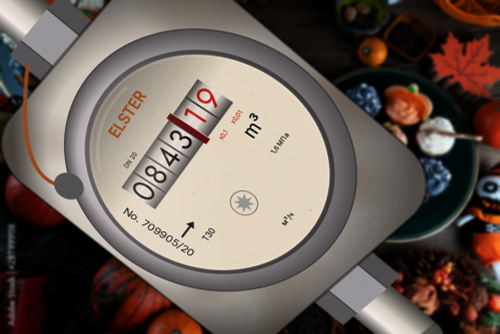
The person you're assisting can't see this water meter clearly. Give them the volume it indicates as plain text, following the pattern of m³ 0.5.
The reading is m³ 843.19
